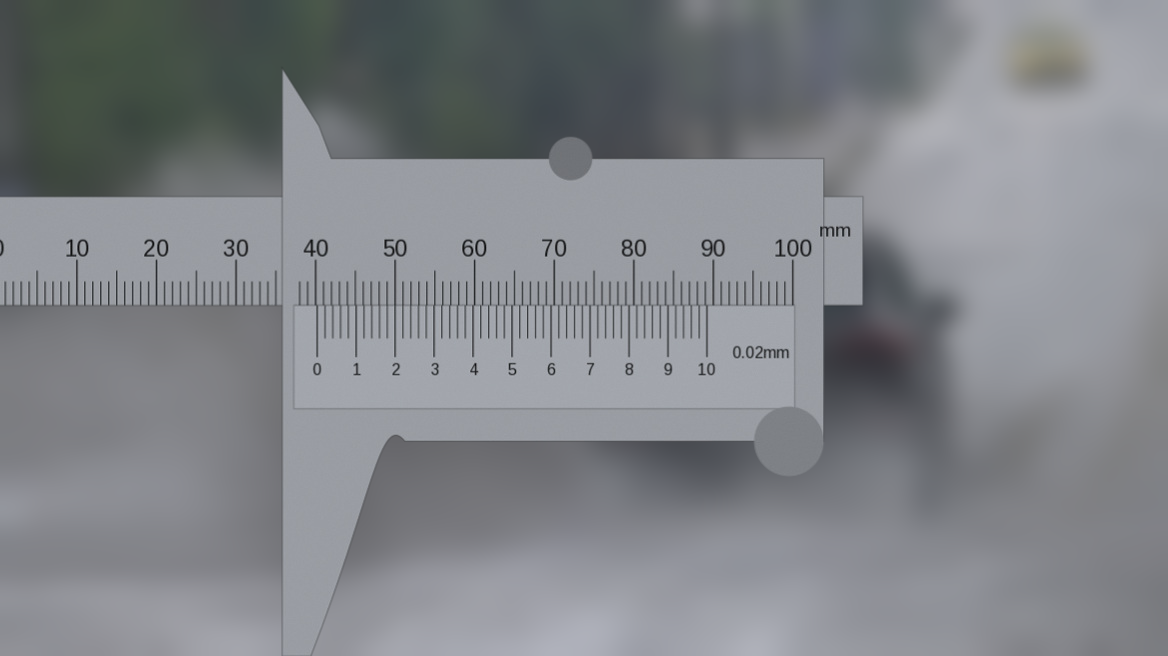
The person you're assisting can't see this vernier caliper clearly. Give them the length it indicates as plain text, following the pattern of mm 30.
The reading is mm 40.2
